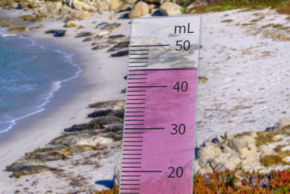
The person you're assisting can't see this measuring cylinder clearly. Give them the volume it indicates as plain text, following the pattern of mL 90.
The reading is mL 44
